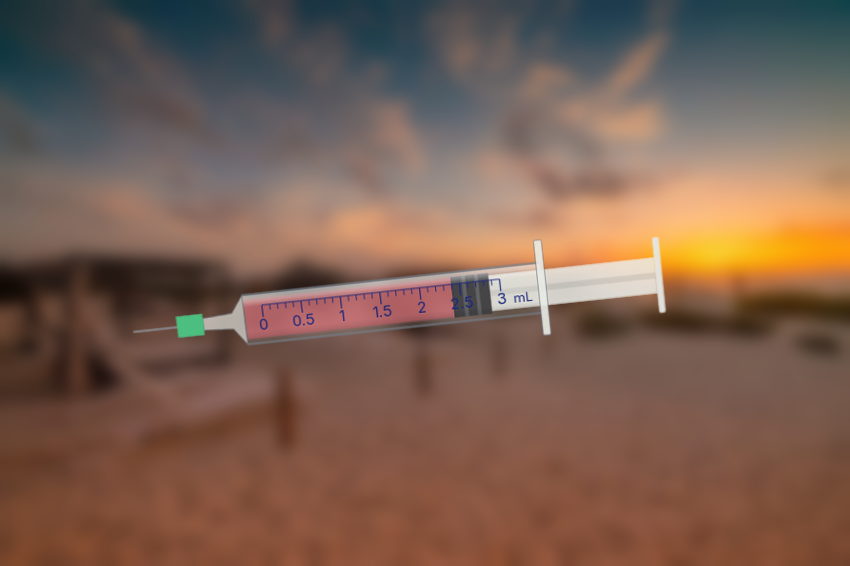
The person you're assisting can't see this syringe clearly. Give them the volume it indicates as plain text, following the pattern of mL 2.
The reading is mL 2.4
